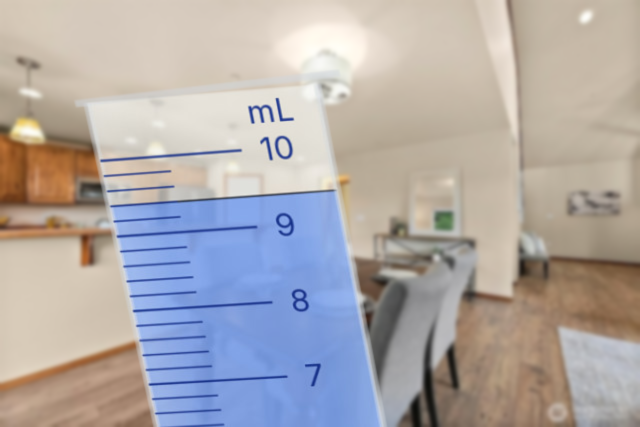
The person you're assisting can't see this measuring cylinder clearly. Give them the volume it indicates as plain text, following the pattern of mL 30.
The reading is mL 9.4
